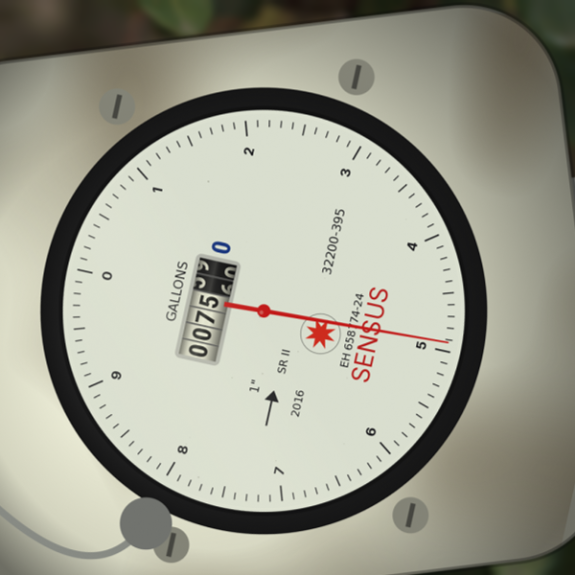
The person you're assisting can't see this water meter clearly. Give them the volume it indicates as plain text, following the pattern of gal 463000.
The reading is gal 75594.9
